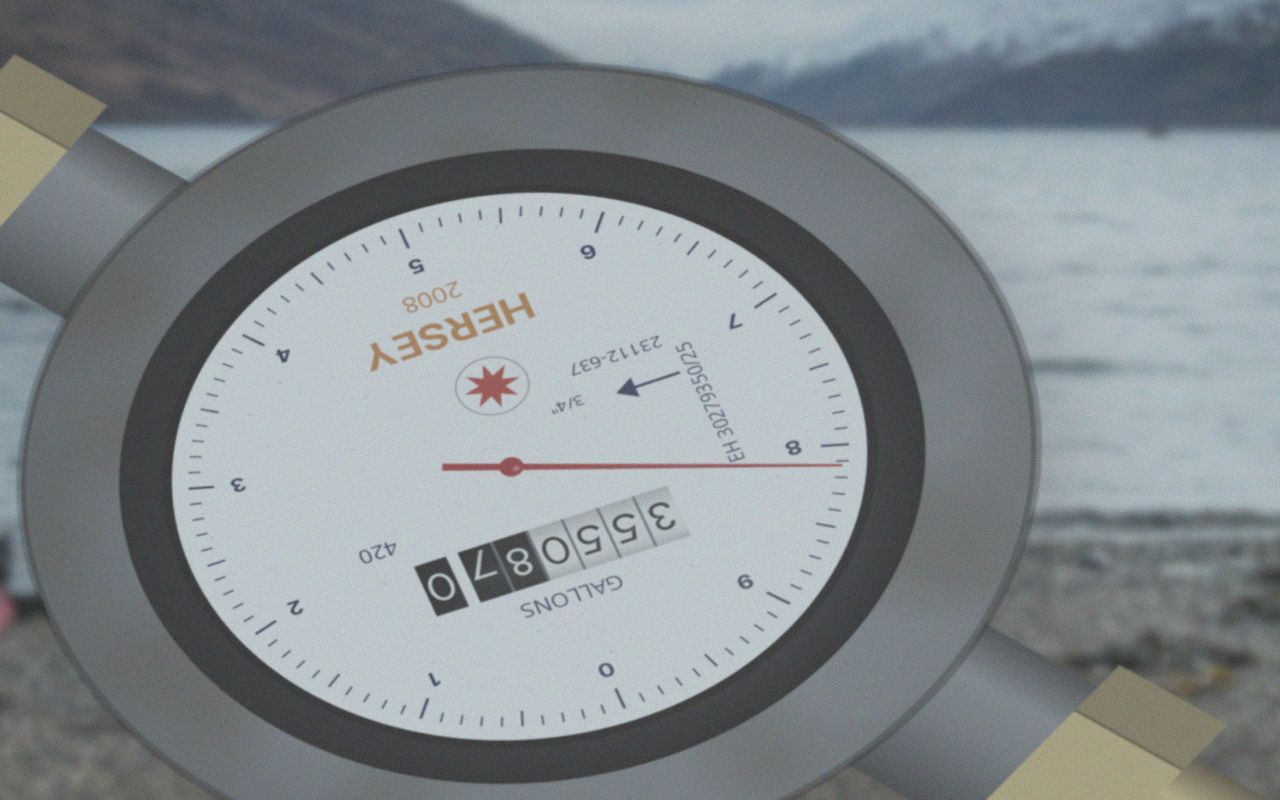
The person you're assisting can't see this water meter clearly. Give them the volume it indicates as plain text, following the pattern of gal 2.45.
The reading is gal 3550868.1
